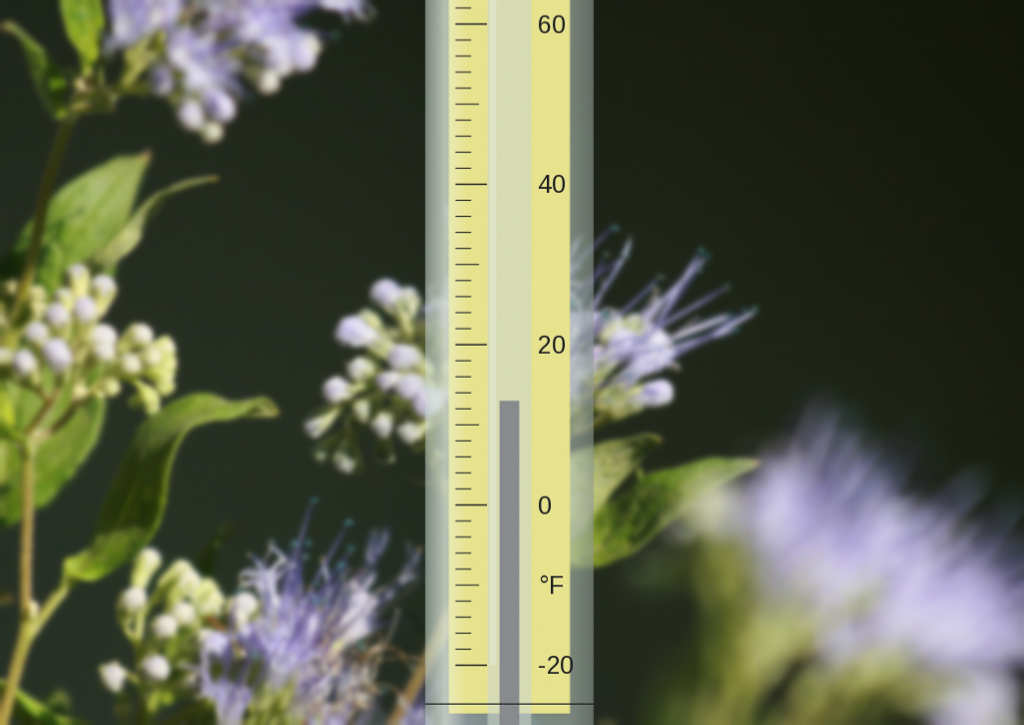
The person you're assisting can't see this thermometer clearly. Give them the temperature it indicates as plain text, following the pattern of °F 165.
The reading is °F 13
